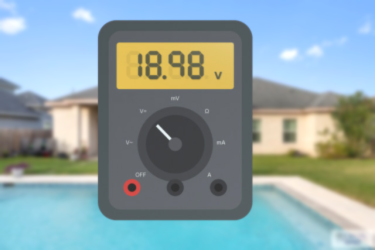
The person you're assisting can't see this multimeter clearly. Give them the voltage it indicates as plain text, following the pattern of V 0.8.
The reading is V 18.98
